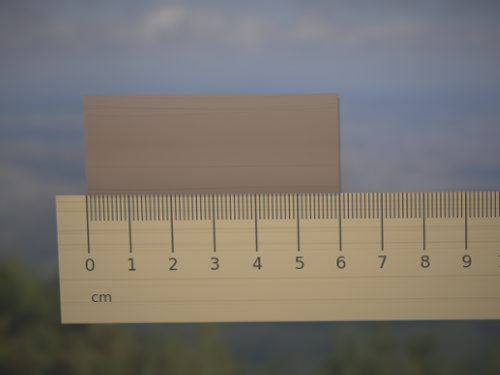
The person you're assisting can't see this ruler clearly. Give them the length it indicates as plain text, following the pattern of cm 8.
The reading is cm 6
